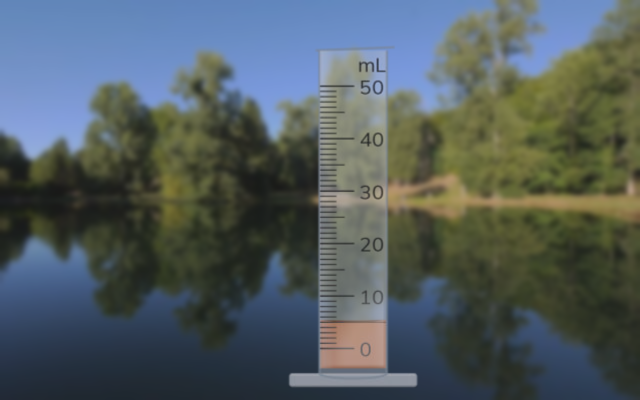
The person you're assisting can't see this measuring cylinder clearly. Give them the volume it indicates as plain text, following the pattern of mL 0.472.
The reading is mL 5
